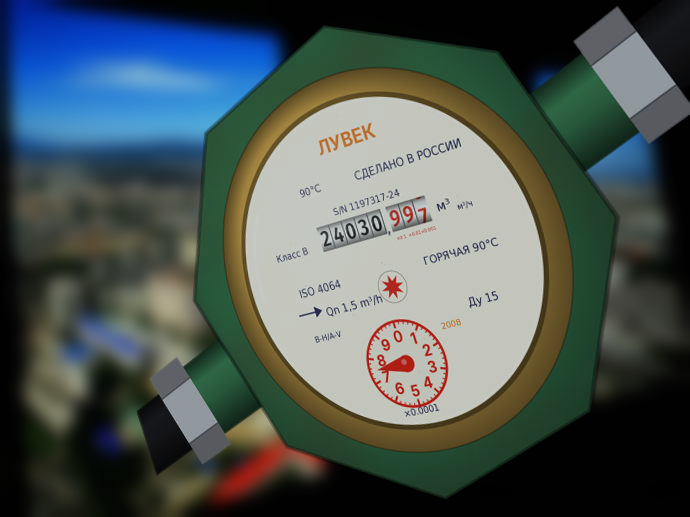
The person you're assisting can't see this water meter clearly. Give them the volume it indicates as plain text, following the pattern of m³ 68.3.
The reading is m³ 24030.9967
